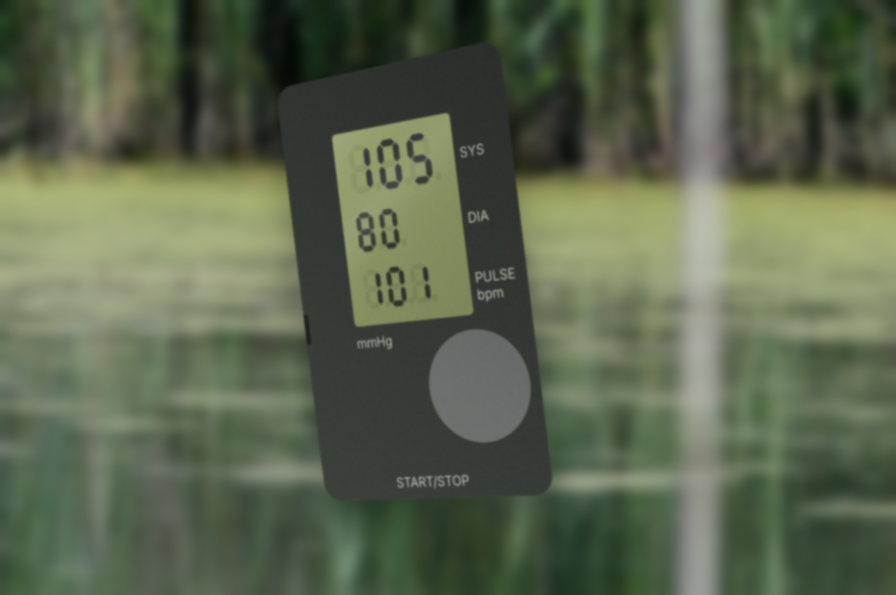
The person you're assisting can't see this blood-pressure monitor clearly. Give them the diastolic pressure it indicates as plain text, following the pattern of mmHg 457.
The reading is mmHg 80
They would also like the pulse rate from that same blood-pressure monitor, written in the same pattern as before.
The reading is bpm 101
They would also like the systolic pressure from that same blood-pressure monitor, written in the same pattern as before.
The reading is mmHg 105
